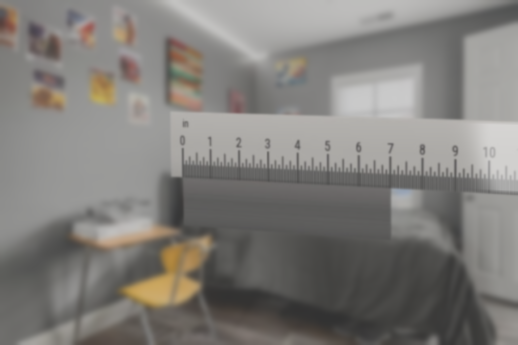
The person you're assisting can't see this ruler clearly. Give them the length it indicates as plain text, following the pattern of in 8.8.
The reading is in 7
